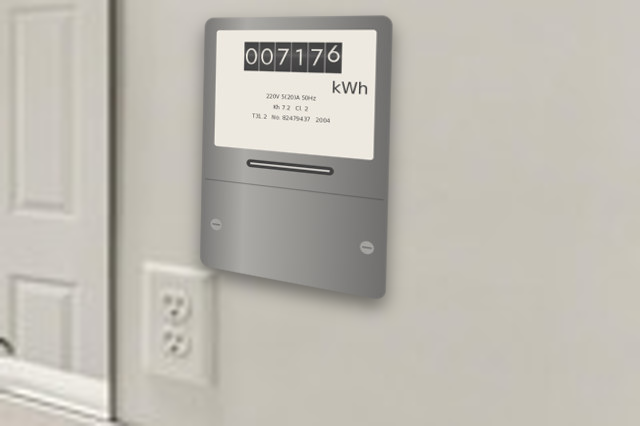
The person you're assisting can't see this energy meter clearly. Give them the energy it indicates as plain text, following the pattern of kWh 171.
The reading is kWh 7176
